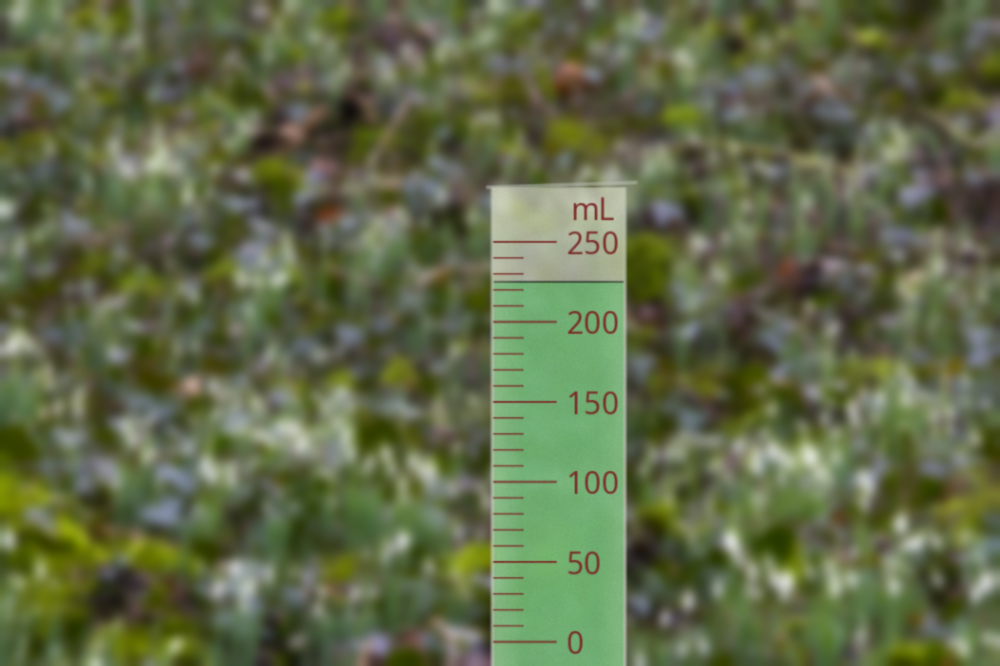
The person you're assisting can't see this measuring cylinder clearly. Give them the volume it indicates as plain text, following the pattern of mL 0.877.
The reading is mL 225
